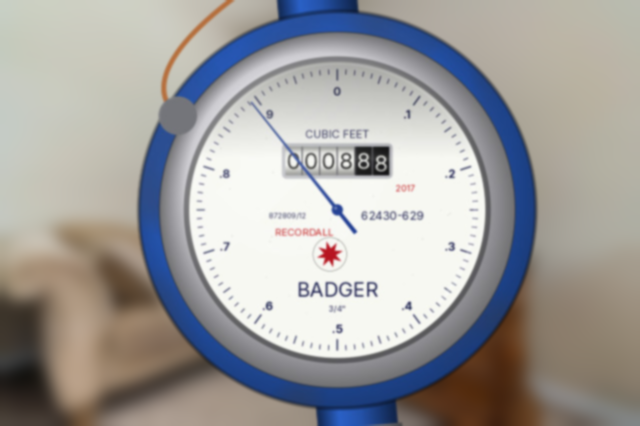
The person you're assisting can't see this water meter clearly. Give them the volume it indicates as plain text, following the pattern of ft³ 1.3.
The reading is ft³ 887.89
